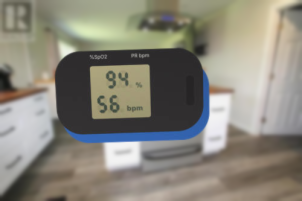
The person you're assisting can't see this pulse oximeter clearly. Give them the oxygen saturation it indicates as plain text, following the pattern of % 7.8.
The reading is % 94
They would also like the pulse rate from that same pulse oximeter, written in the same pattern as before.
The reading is bpm 56
